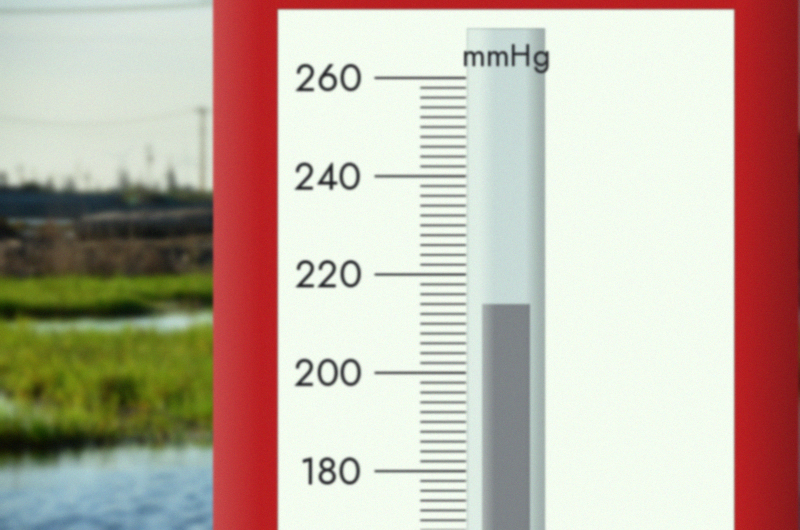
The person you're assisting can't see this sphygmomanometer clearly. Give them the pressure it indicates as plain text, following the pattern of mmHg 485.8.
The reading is mmHg 214
